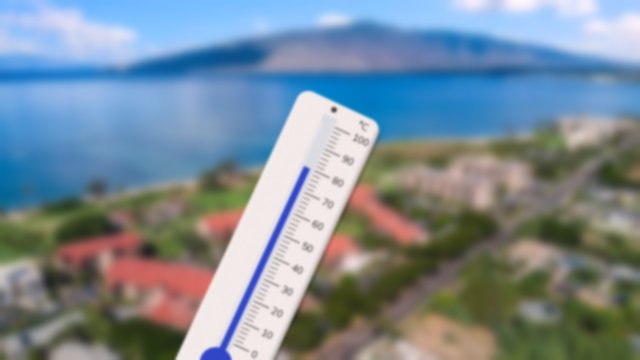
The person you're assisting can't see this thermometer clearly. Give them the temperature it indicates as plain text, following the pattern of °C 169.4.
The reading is °C 80
